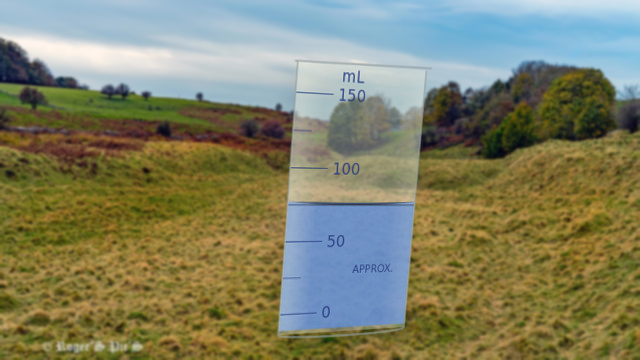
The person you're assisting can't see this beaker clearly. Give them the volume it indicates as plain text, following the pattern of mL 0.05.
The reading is mL 75
